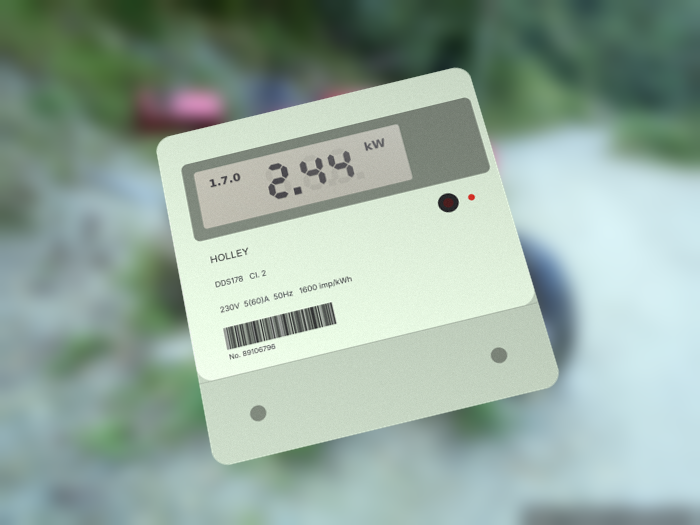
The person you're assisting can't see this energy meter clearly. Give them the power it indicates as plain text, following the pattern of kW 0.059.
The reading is kW 2.44
